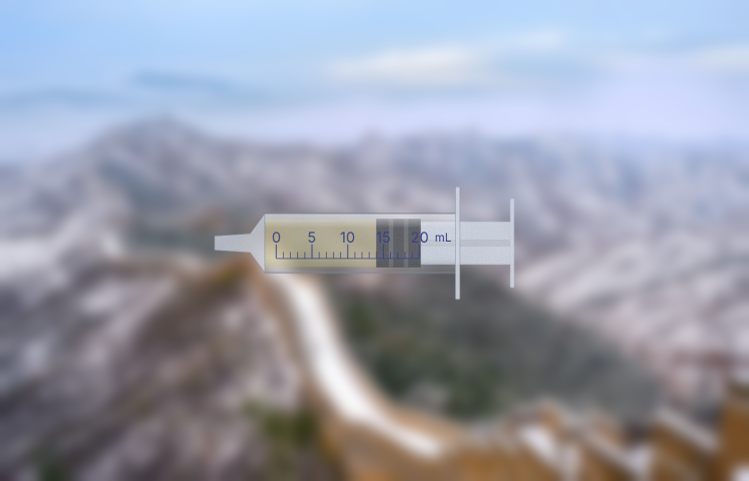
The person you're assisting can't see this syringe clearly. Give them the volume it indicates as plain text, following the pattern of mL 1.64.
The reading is mL 14
